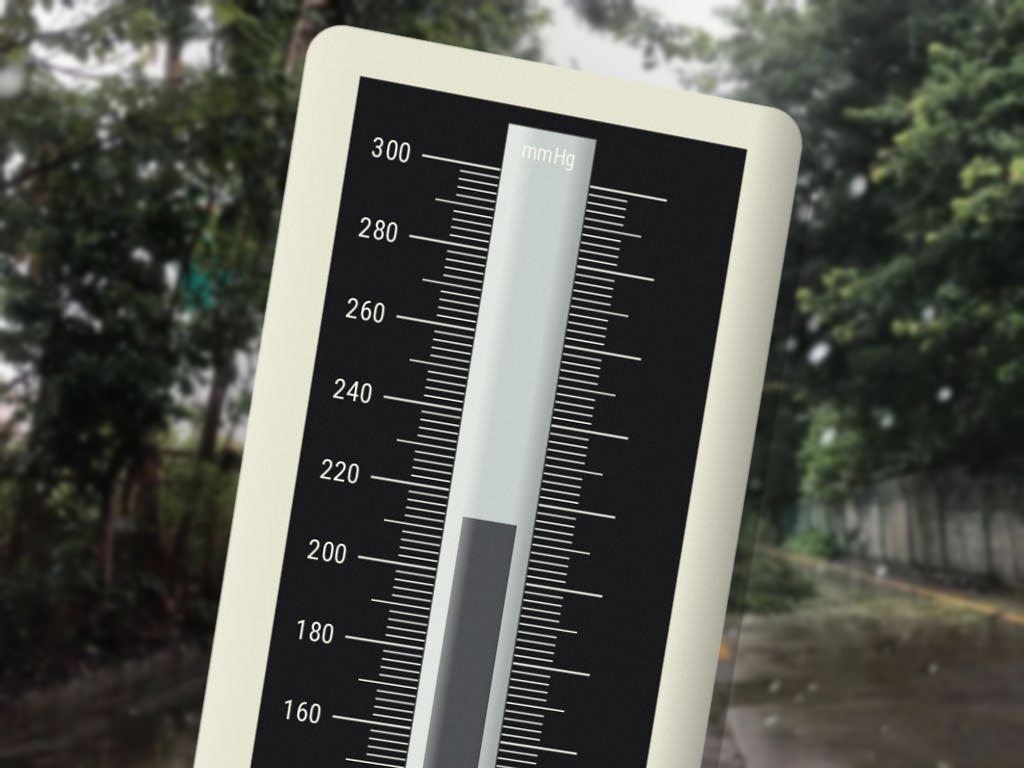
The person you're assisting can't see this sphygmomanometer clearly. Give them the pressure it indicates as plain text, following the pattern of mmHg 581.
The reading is mmHg 214
